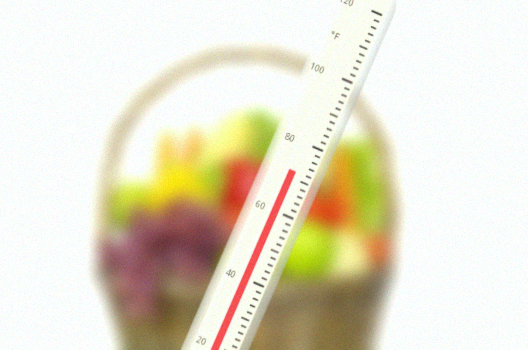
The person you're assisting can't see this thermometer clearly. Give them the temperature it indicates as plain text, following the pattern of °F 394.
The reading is °F 72
